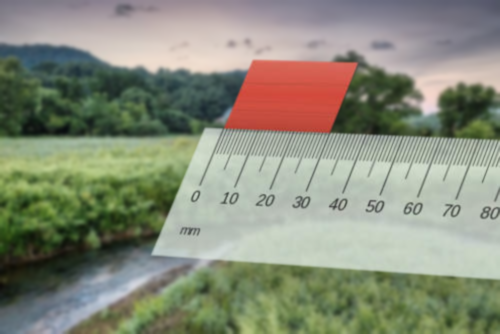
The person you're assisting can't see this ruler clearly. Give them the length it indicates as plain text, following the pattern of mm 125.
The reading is mm 30
